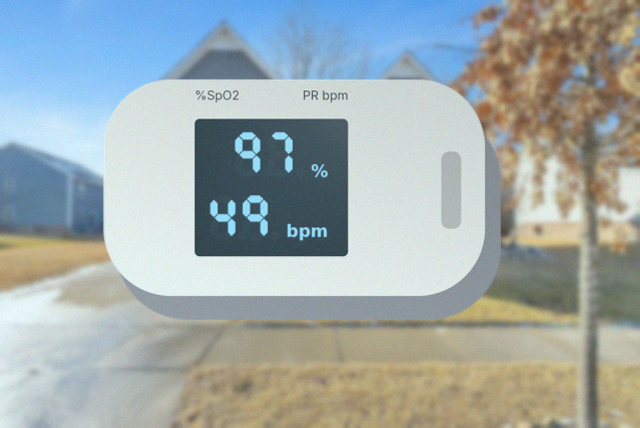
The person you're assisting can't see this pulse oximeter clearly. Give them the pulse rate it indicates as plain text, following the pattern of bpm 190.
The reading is bpm 49
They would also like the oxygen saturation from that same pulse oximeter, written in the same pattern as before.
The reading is % 97
